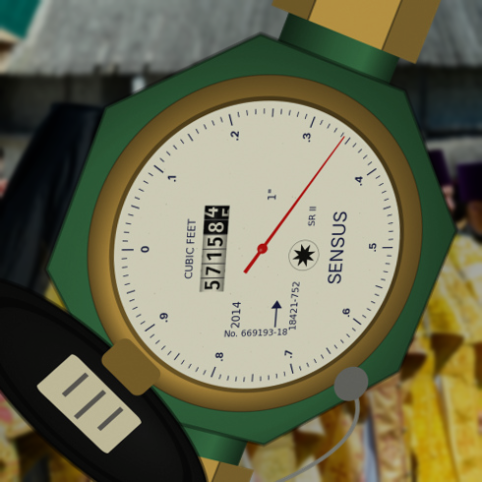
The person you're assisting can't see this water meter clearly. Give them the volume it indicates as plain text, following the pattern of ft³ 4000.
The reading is ft³ 571584.34
